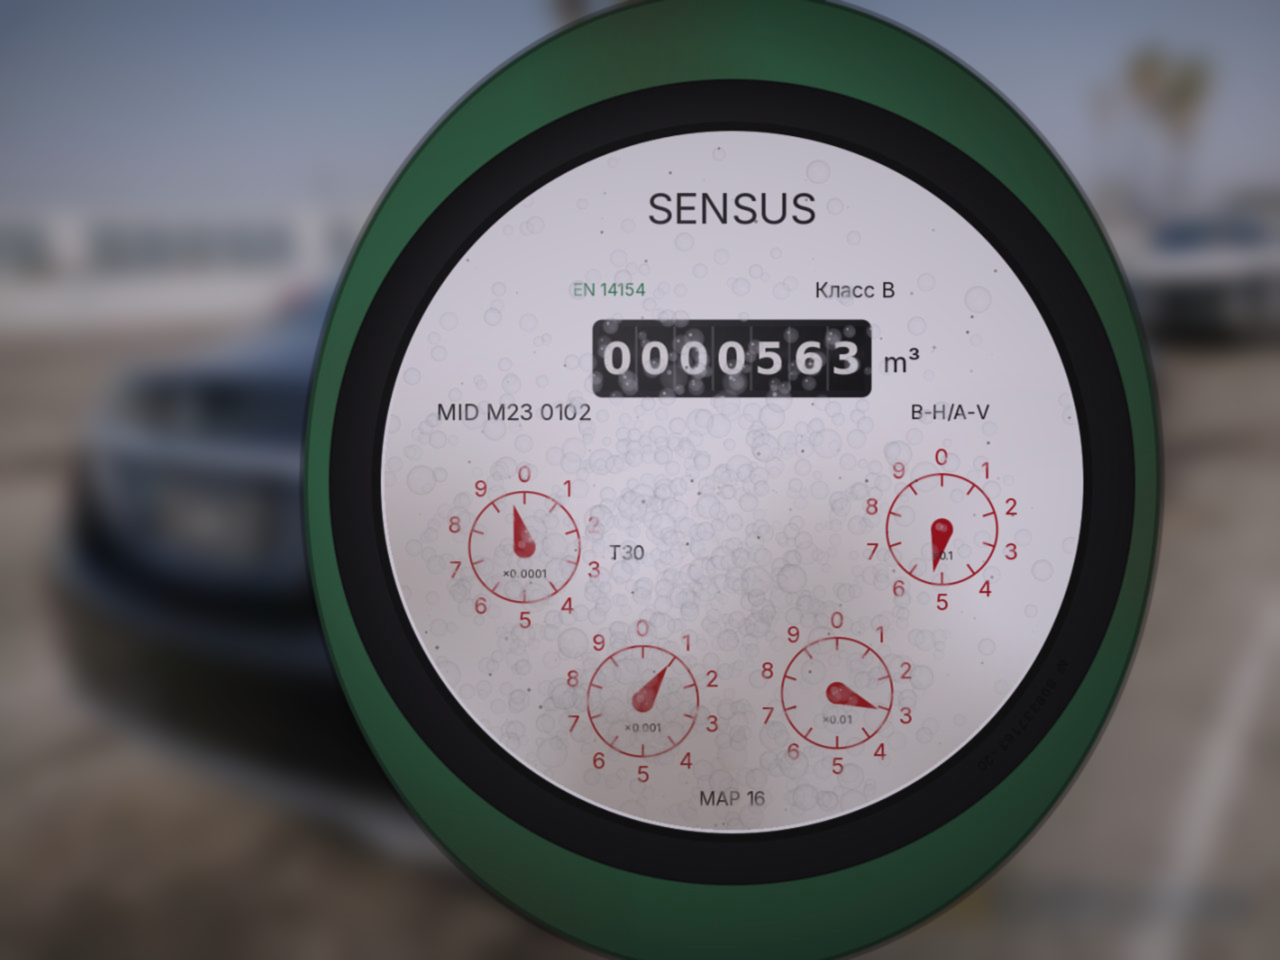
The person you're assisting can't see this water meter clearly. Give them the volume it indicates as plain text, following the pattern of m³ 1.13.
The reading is m³ 563.5309
